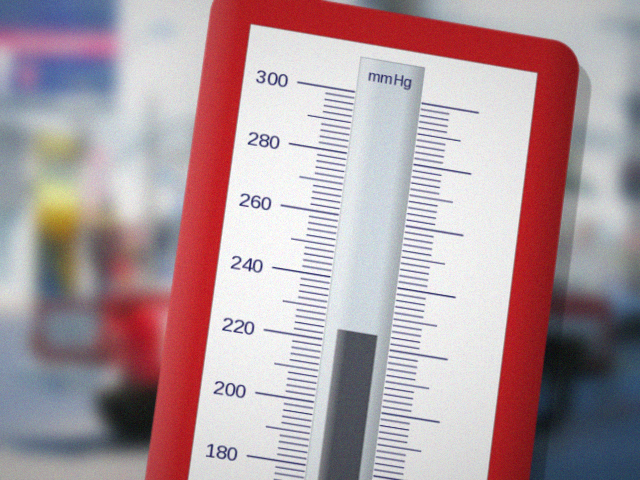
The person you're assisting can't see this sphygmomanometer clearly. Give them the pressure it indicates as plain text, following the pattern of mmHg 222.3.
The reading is mmHg 224
